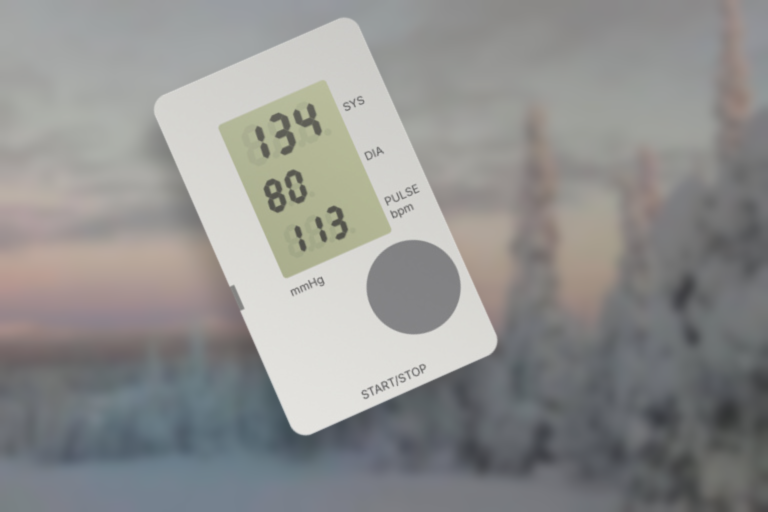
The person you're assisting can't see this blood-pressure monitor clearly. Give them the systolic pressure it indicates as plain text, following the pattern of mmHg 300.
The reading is mmHg 134
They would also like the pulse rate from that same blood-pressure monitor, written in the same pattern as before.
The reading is bpm 113
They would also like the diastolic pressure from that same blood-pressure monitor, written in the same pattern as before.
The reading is mmHg 80
